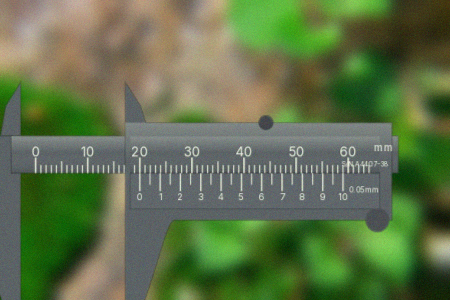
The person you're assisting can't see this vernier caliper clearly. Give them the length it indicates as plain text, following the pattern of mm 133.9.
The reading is mm 20.0
